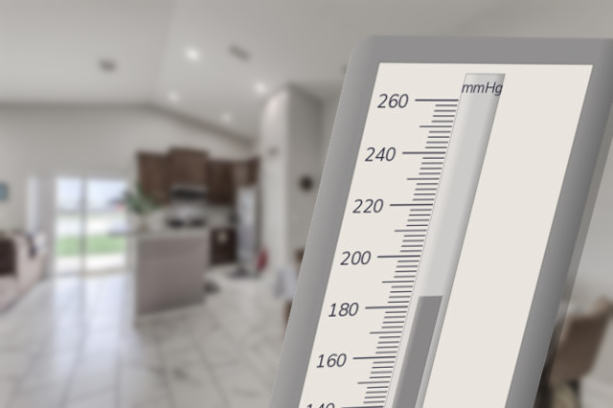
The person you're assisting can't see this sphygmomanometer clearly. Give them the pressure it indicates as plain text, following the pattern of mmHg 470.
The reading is mmHg 184
